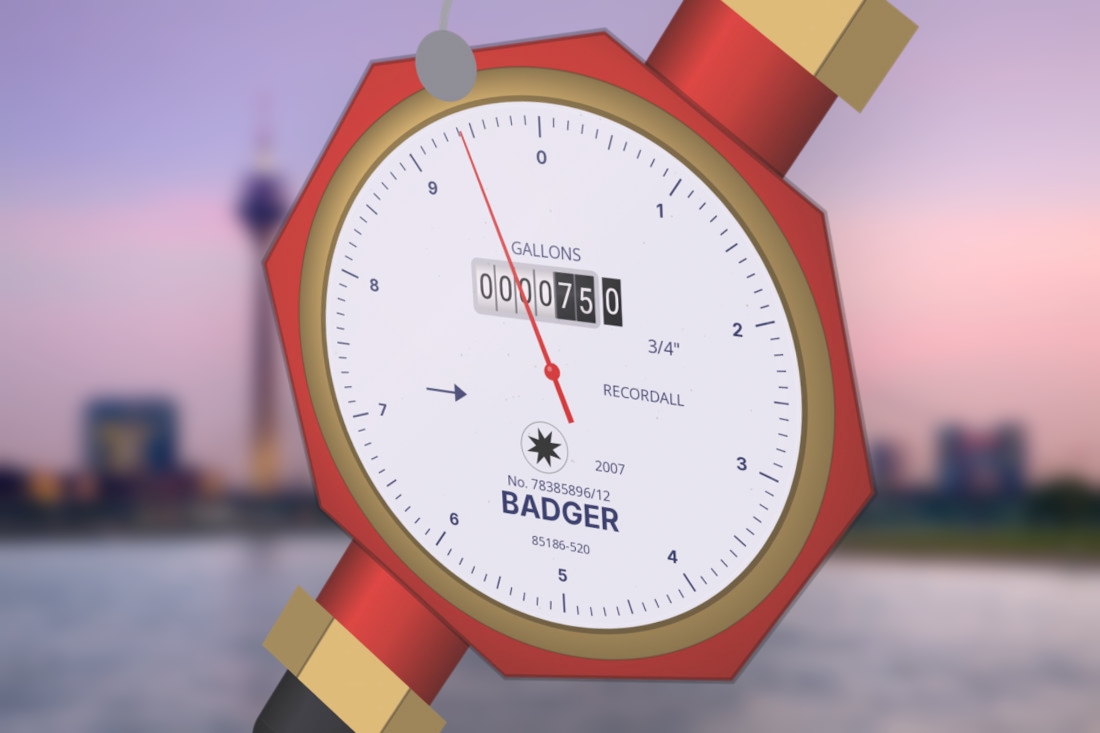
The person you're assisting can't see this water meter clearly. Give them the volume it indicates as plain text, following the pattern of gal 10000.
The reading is gal 749.4
